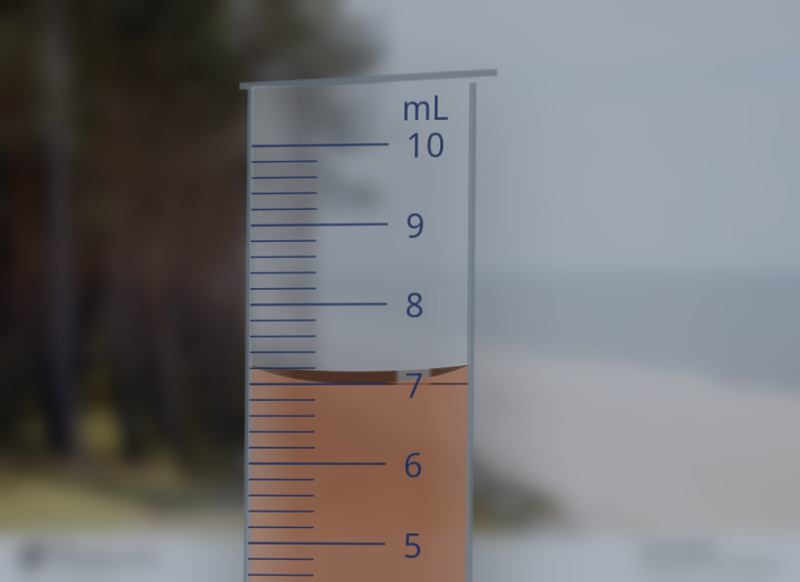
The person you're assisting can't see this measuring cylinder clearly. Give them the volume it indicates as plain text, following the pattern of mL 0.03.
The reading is mL 7
